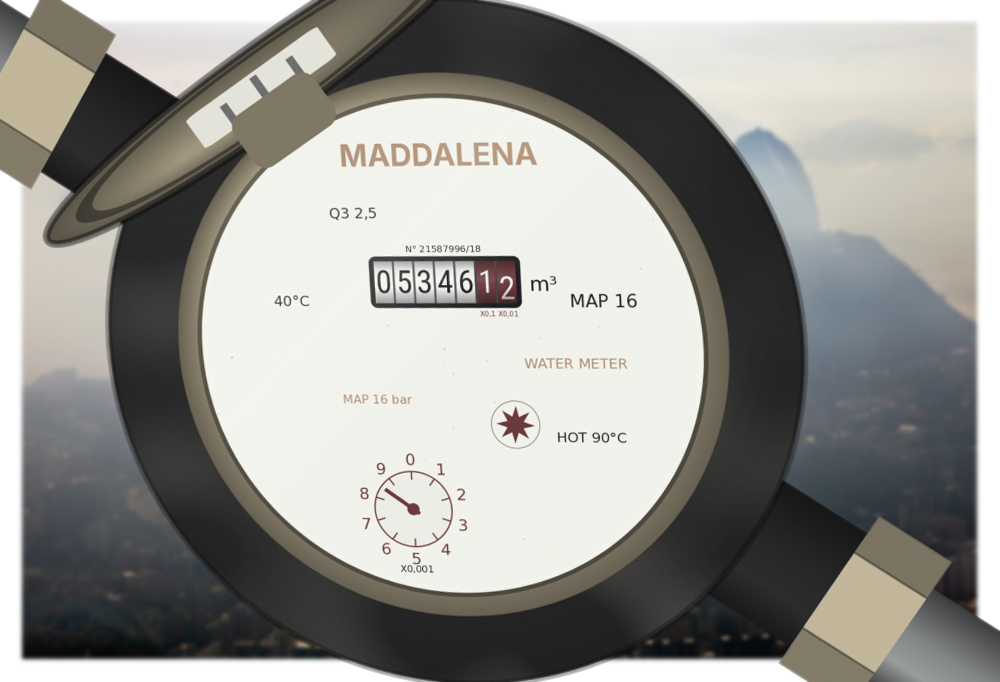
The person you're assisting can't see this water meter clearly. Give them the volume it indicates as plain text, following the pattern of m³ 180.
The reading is m³ 5346.118
